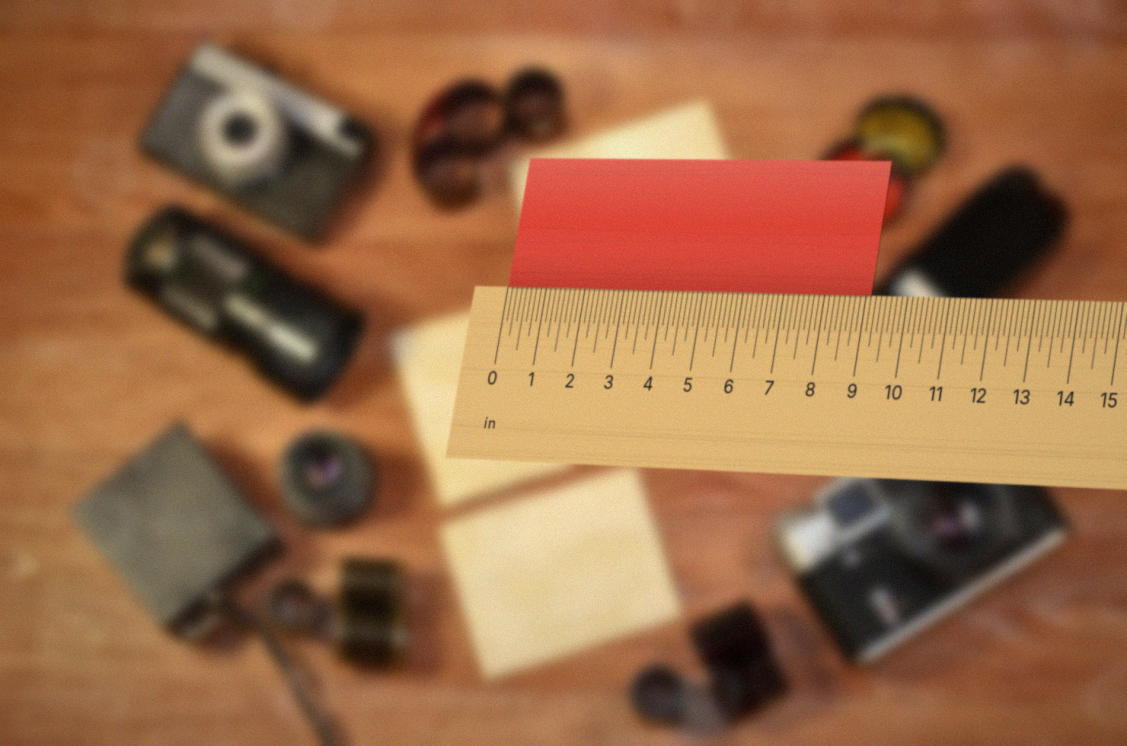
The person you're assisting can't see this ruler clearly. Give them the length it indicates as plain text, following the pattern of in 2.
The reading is in 9.125
